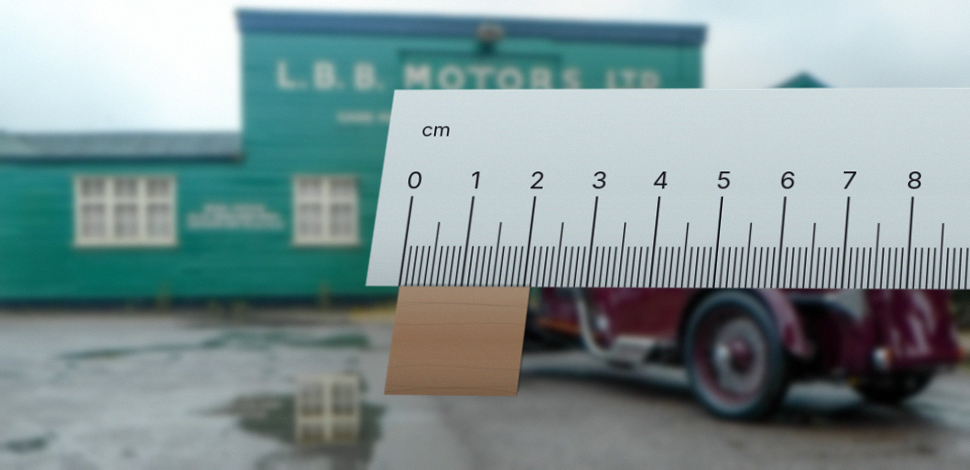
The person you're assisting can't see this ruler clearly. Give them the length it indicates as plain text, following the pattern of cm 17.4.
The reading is cm 2.1
